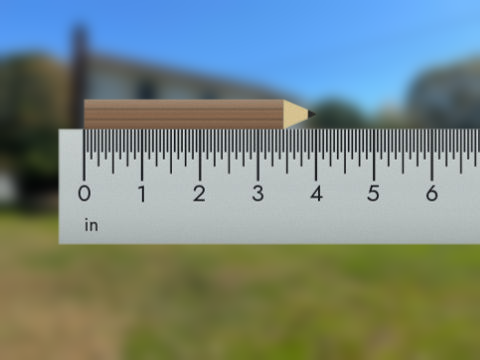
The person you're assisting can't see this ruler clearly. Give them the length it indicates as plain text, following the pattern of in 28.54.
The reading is in 4
